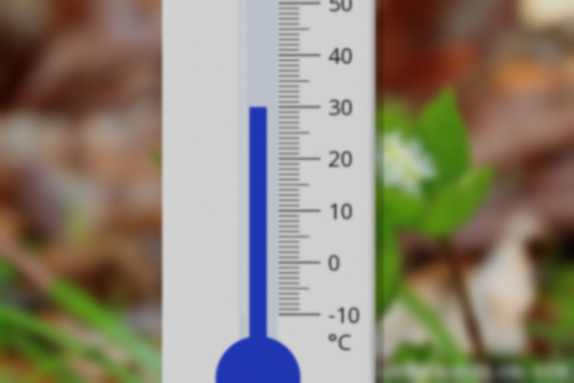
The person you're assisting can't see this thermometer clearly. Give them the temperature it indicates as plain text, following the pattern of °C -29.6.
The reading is °C 30
